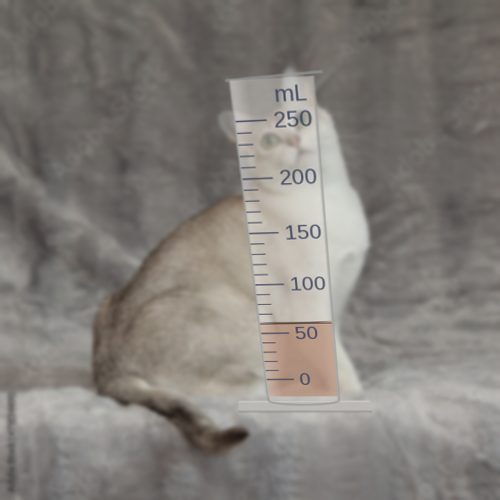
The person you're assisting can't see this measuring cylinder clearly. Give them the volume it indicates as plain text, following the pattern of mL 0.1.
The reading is mL 60
